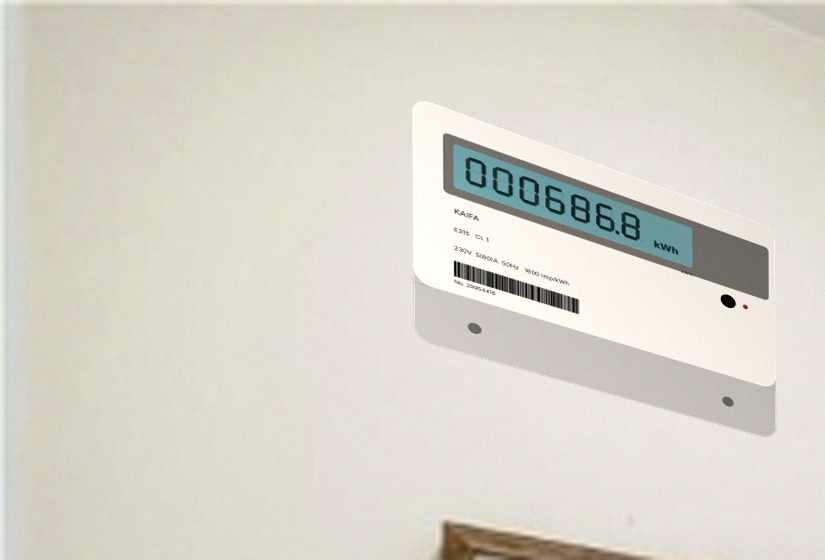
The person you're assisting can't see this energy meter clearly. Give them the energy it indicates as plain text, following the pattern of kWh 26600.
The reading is kWh 686.8
